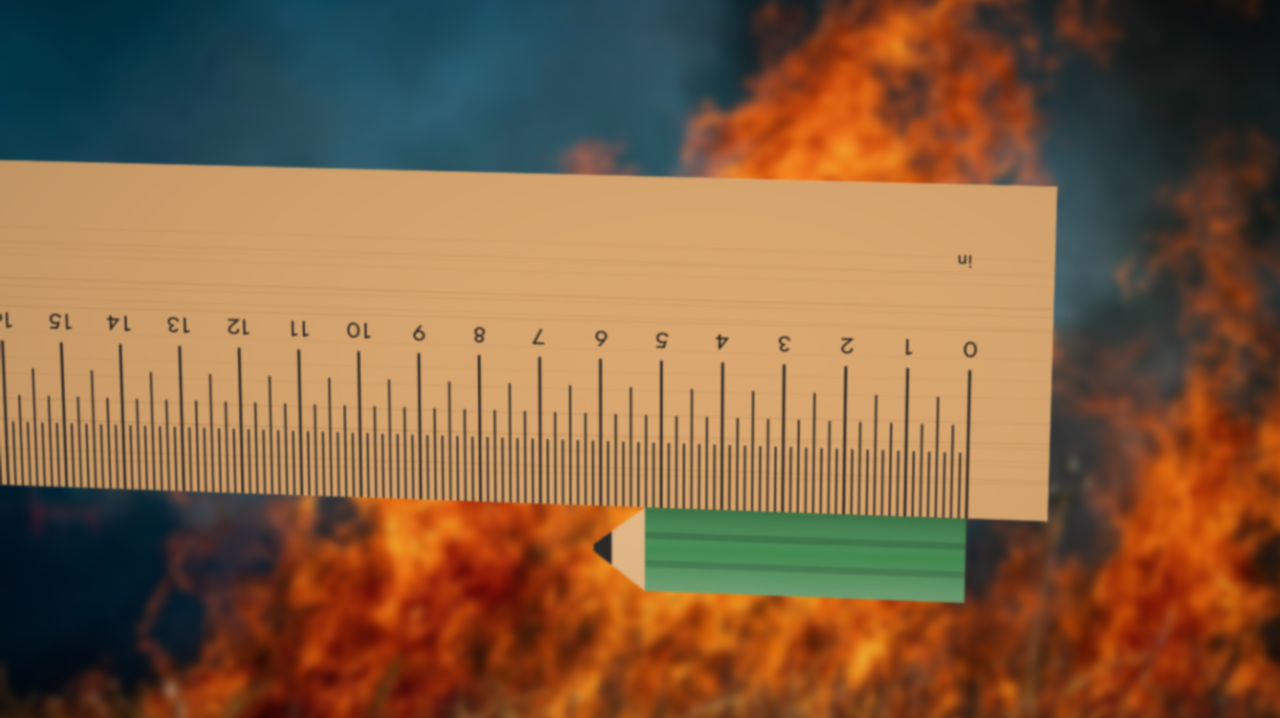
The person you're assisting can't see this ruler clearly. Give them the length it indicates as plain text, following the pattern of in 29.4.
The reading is in 6.125
